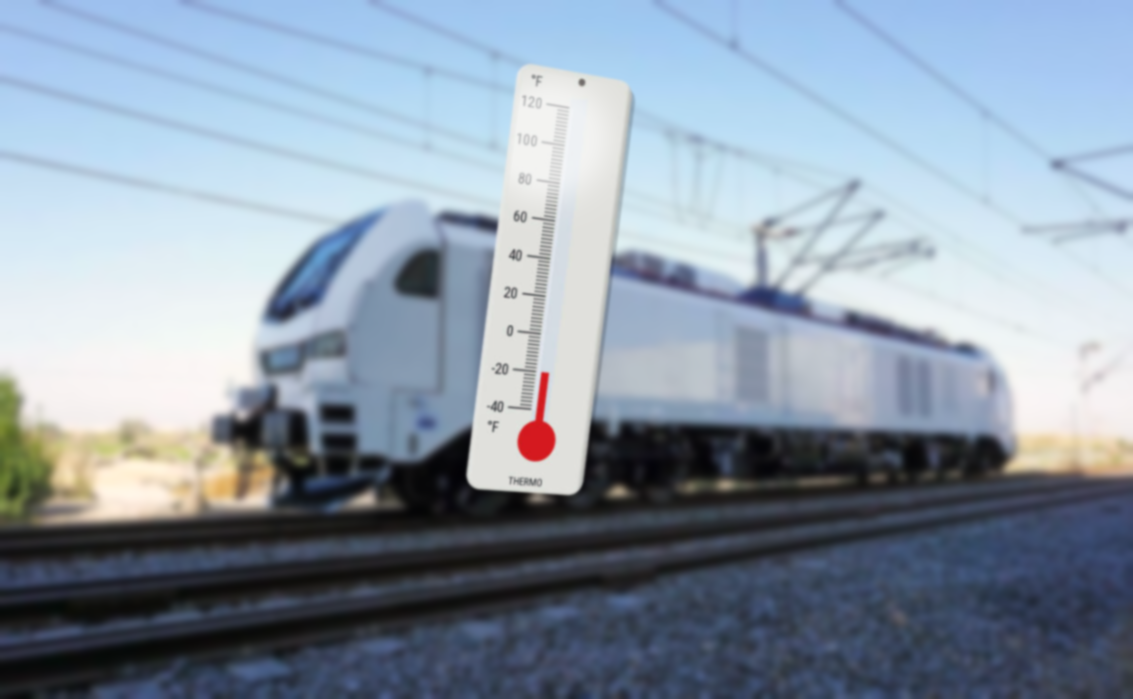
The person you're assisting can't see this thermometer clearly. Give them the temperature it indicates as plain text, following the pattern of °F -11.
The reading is °F -20
